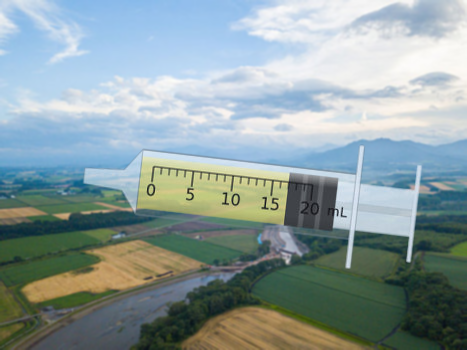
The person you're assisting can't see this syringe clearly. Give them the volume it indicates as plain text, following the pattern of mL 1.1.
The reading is mL 17
